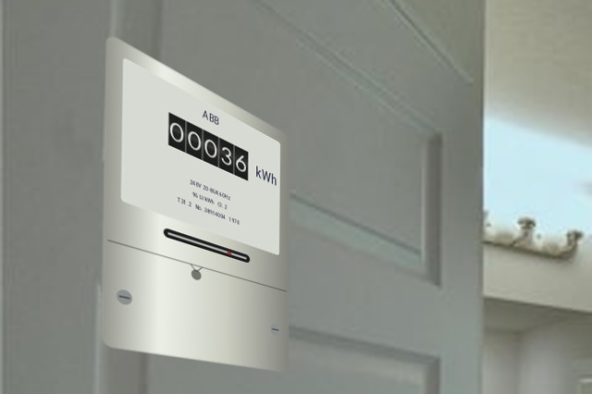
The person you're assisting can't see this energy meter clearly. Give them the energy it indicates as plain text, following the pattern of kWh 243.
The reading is kWh 36
